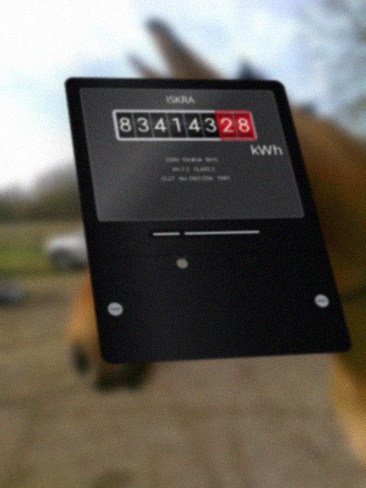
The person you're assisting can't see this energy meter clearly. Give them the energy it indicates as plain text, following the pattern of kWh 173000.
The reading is kWh 834143.28
